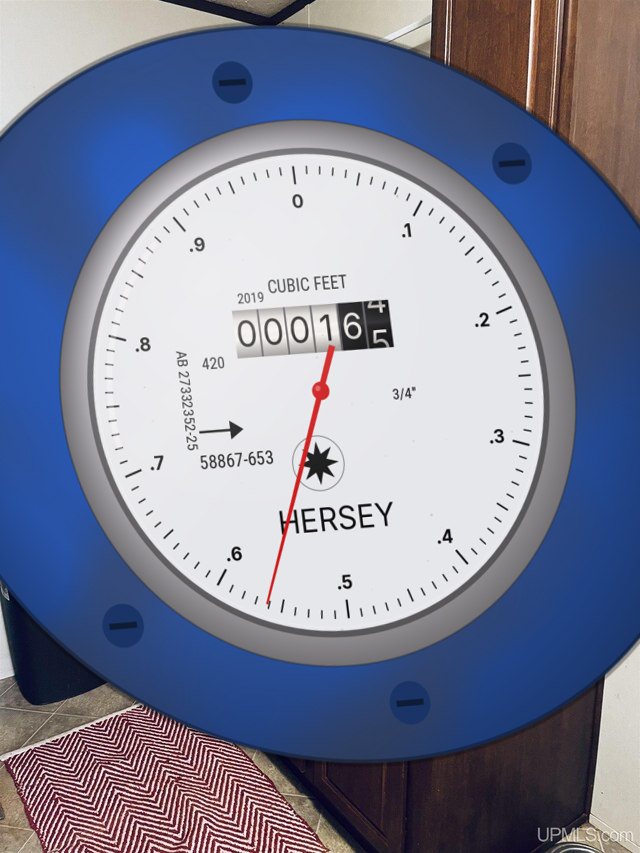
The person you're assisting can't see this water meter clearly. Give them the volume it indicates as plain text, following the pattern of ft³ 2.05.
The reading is ft³ 164.56
